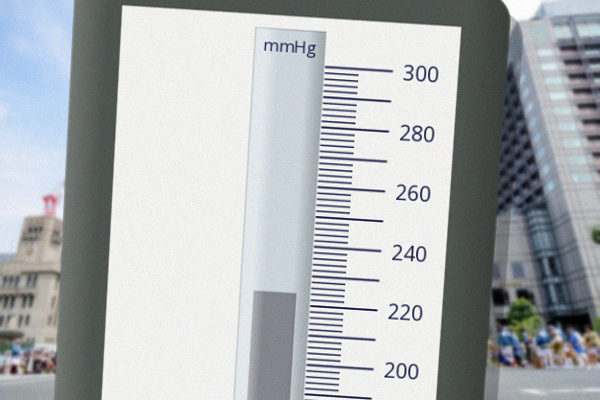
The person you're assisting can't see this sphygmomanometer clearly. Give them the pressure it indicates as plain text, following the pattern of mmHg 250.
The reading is mmHg 224
